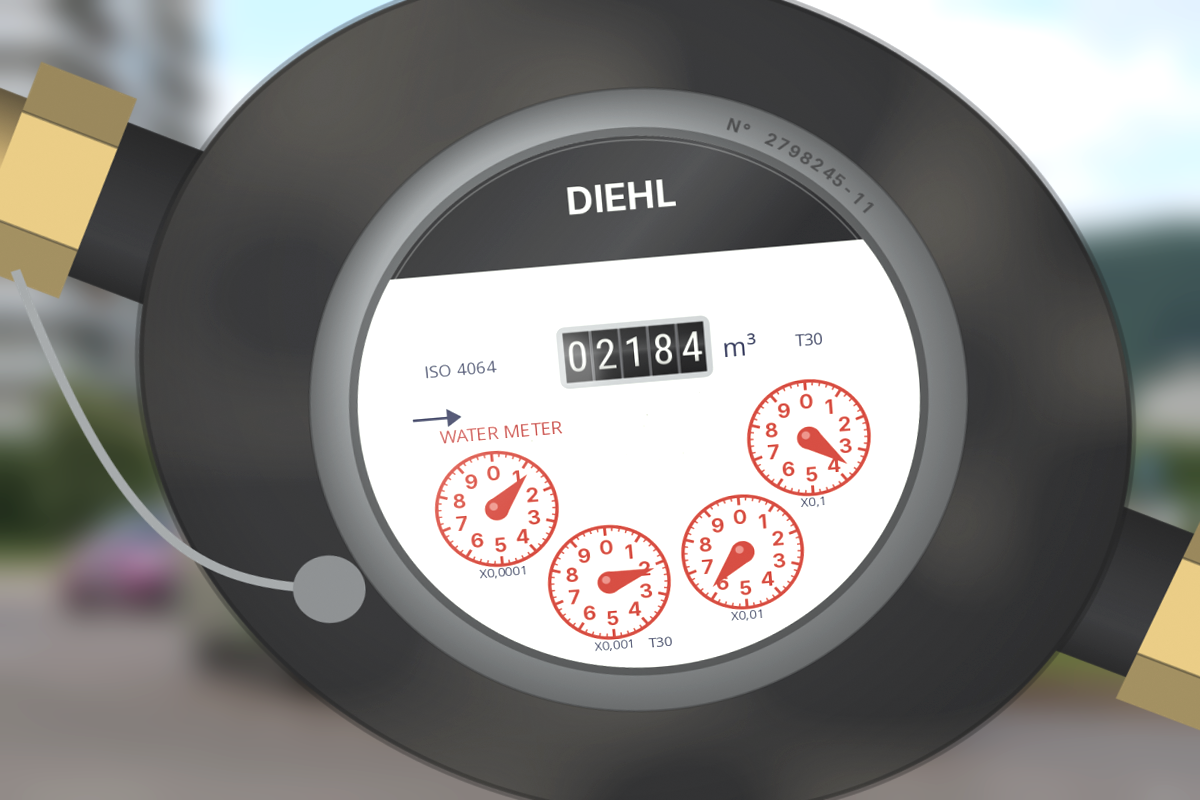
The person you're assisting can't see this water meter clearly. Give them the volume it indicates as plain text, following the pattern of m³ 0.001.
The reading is m³ 2184.3621
